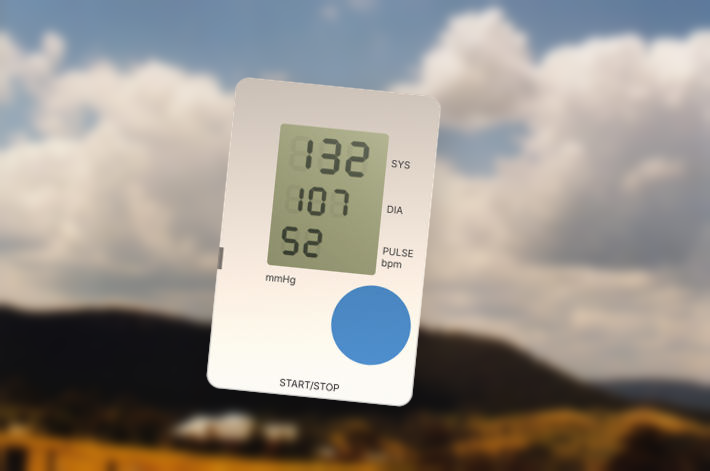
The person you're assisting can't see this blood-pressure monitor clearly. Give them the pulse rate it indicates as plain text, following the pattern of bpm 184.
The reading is bpm 52
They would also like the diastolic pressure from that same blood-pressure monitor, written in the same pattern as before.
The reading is mmHg 107
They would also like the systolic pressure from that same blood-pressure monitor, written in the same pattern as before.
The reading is mmHg 132
